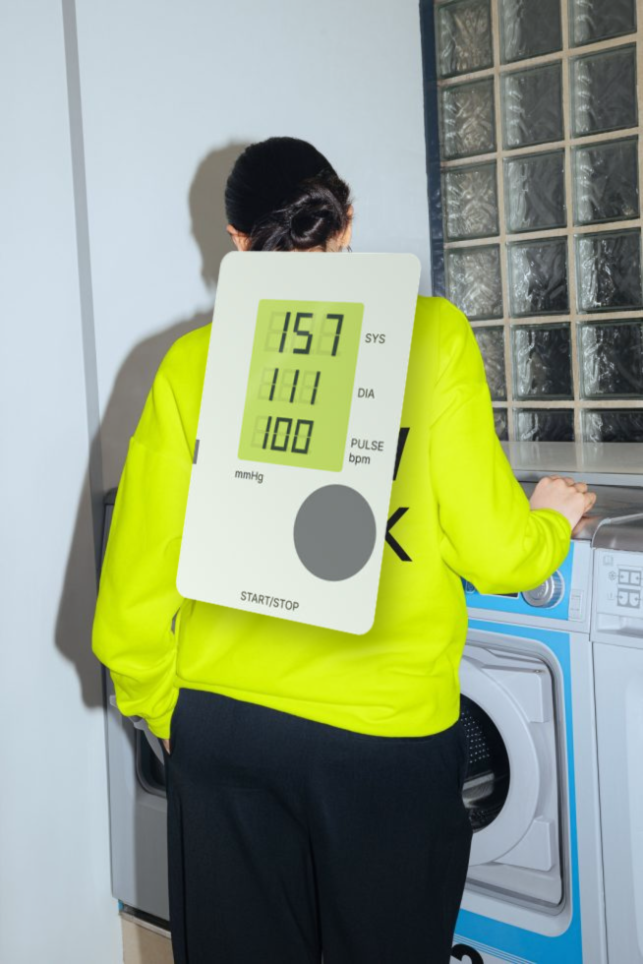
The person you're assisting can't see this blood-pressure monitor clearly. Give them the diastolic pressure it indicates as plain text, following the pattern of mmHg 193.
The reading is mmHg 111
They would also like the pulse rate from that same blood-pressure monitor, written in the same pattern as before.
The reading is bpm 100
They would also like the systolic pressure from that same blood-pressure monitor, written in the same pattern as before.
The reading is mmHg 157
